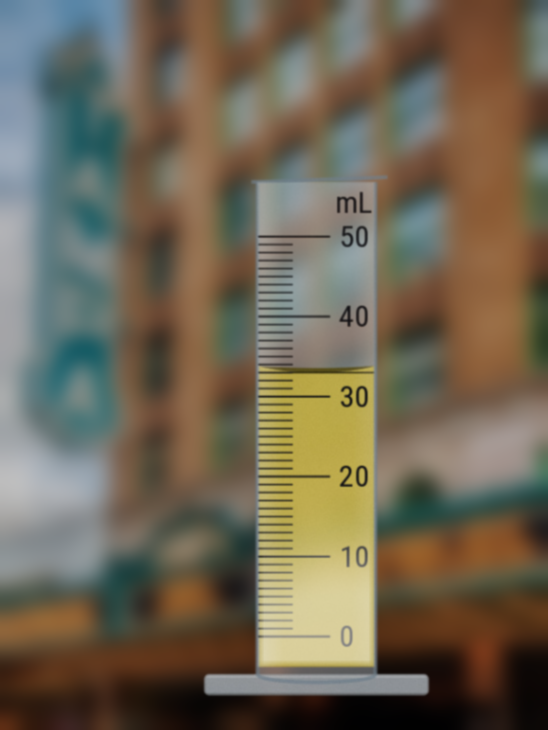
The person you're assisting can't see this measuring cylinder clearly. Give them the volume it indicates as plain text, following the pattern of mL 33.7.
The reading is mL 33
